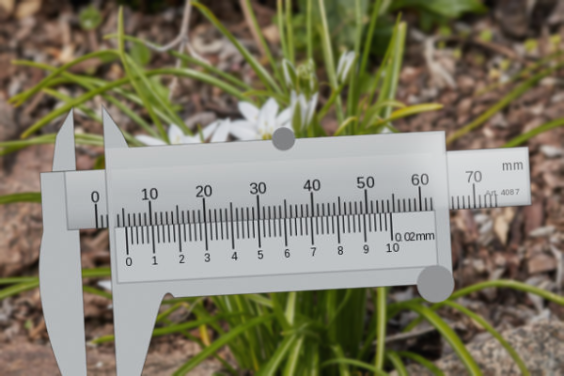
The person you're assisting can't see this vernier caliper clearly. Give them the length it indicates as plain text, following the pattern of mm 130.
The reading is mm 5.4
